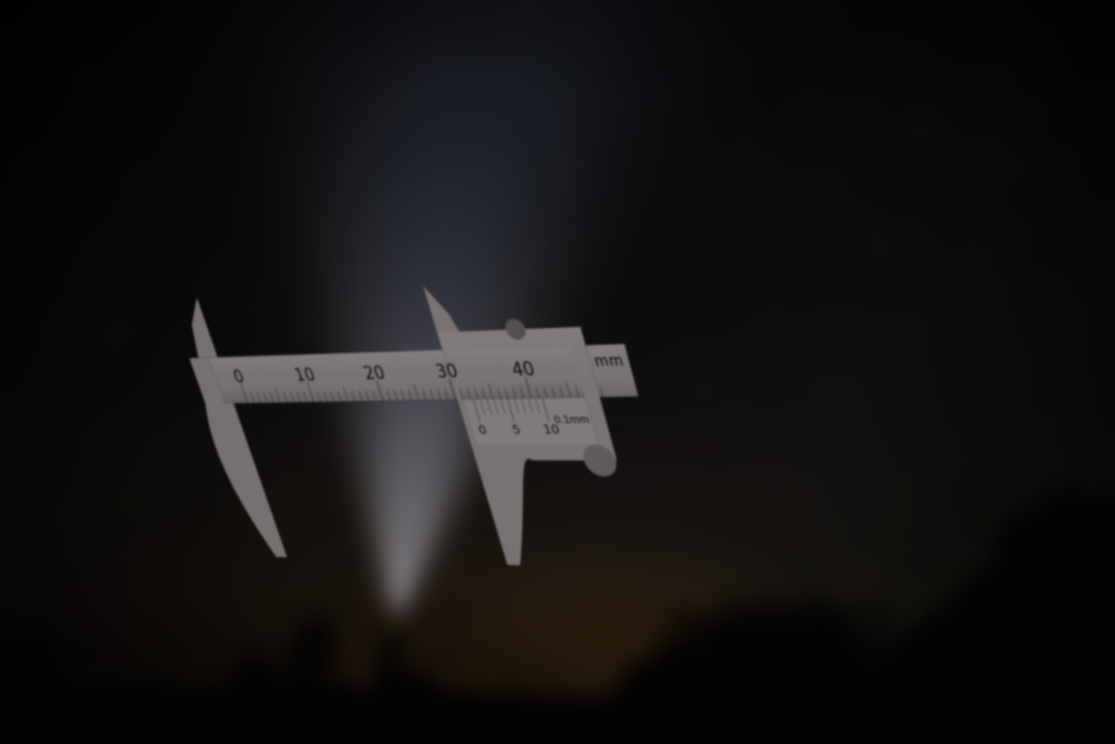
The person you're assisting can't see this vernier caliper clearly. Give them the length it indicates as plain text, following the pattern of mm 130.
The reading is mm 32.4
